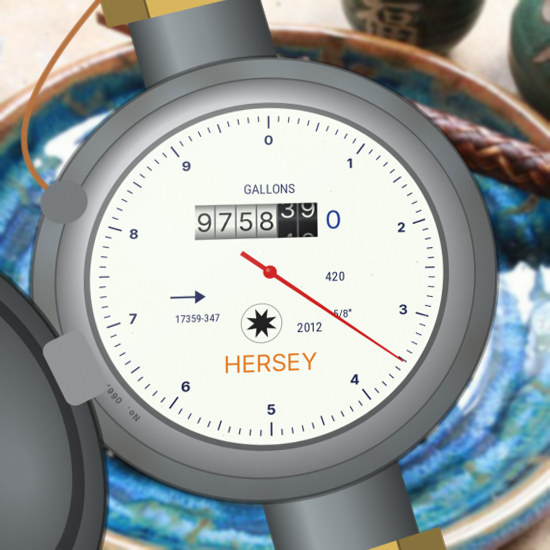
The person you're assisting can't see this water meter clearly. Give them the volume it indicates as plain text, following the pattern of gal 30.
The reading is gal 9758393.5
